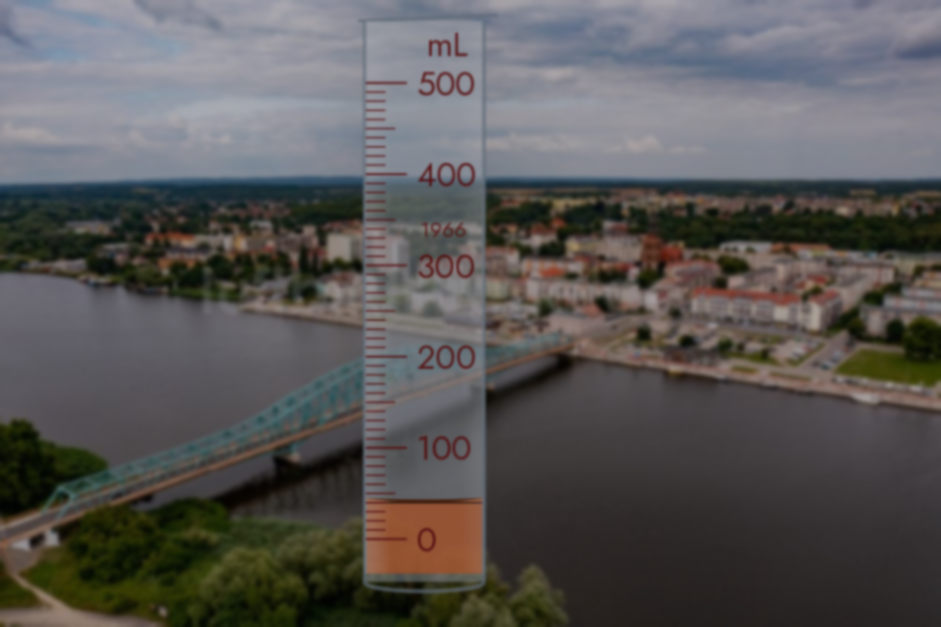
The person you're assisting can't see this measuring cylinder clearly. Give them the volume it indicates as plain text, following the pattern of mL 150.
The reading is mL 40
